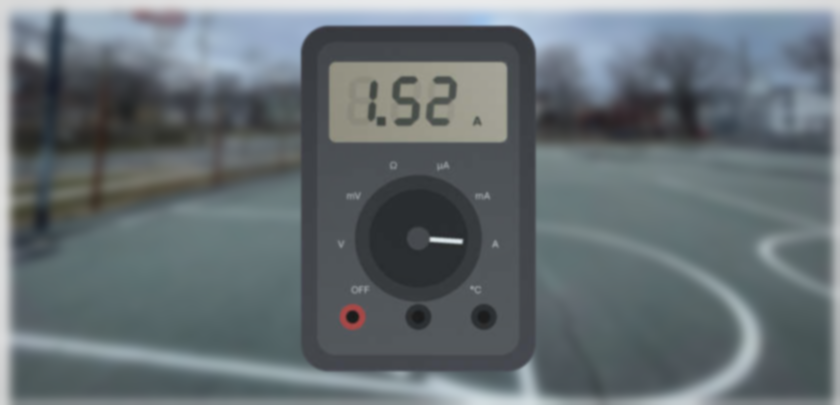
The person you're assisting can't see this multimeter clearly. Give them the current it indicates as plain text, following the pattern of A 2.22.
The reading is A 1.52
